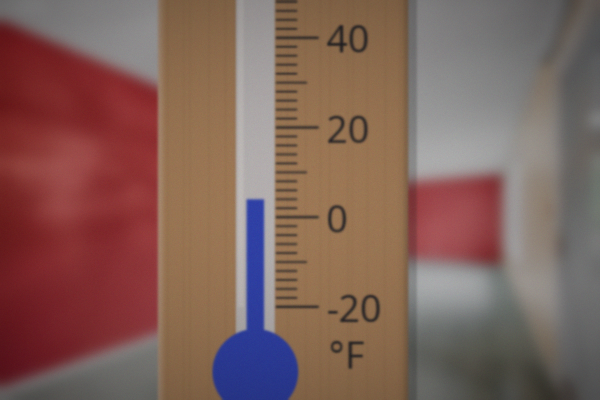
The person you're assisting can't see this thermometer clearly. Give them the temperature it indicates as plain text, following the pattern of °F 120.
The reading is °F 4
